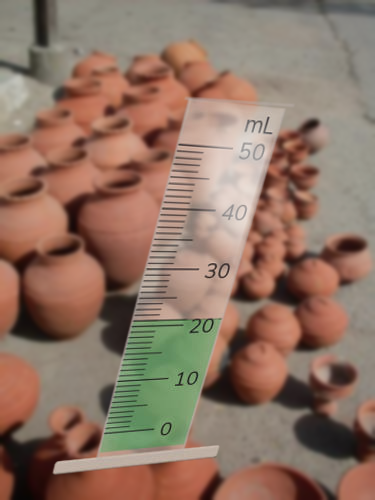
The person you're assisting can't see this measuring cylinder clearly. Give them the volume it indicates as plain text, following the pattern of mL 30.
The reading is mL 21
